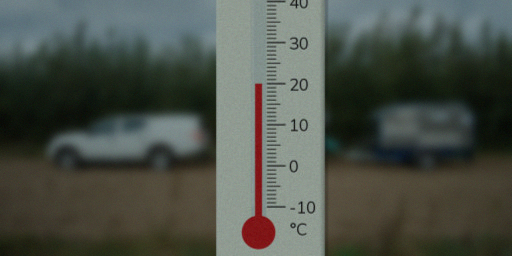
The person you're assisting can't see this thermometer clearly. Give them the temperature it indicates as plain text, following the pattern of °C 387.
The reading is °C 20
